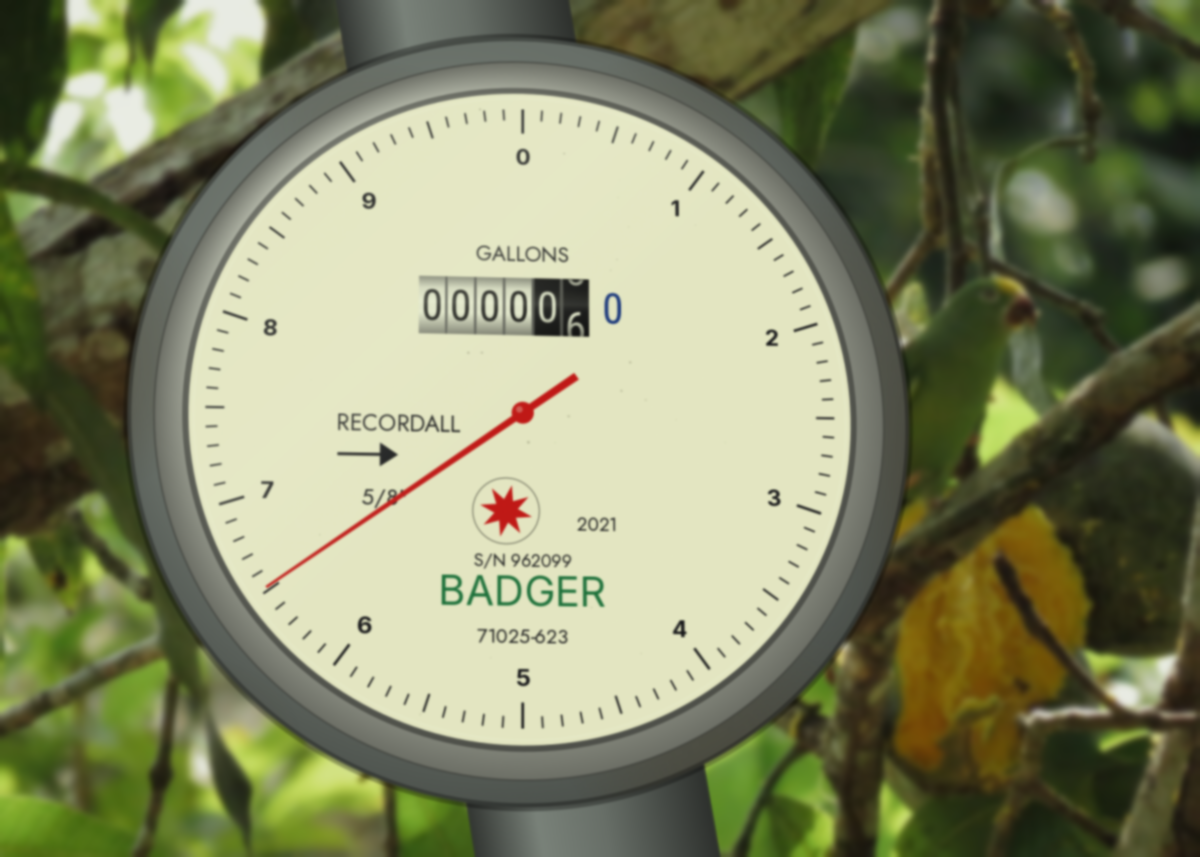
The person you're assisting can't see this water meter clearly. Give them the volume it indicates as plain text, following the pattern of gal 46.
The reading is gal 56.5
